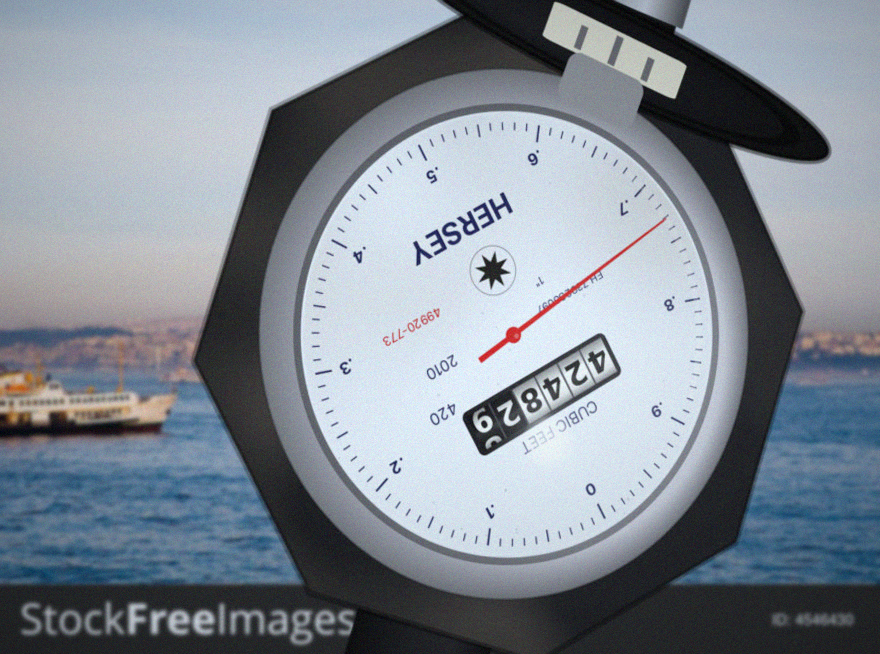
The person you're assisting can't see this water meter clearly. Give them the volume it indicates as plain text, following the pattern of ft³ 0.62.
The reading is ft³ 424828.73
